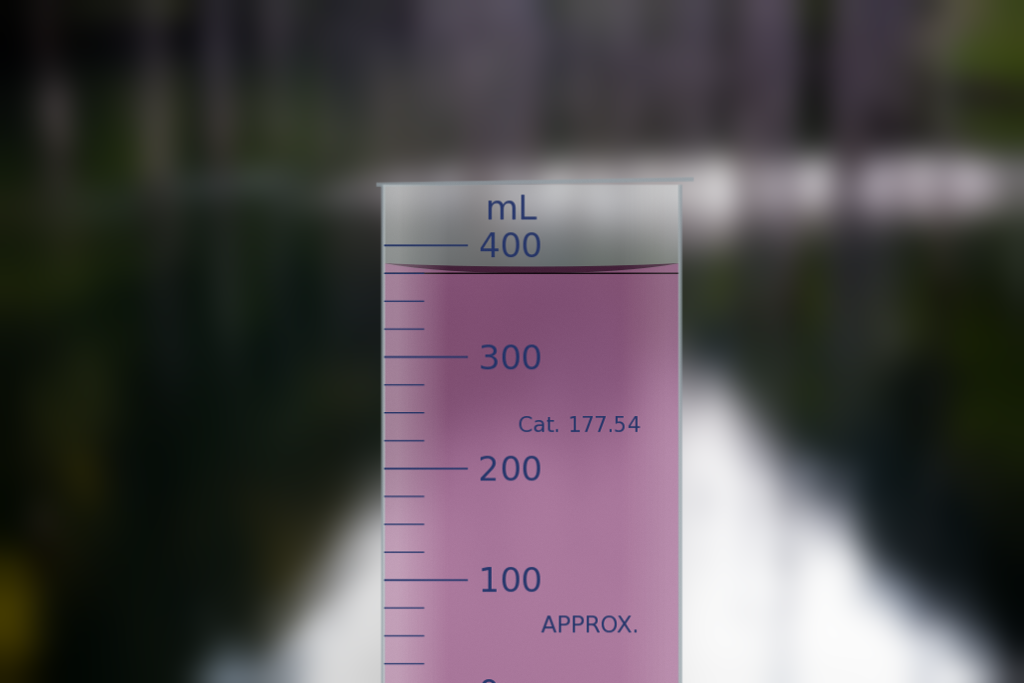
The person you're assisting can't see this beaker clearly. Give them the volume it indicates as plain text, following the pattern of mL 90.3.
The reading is mL 375
